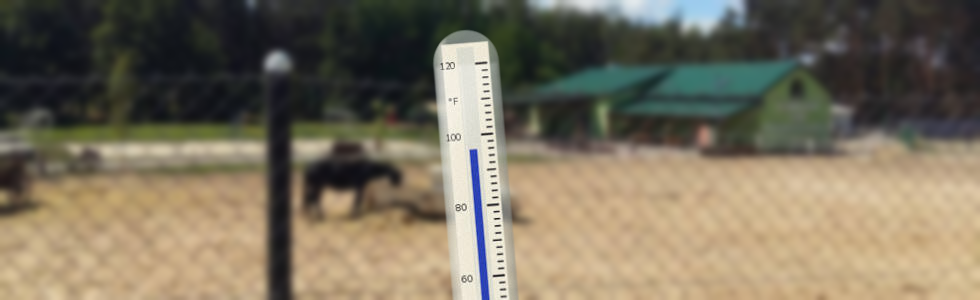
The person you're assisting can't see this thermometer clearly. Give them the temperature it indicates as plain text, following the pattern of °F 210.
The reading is °F 96
